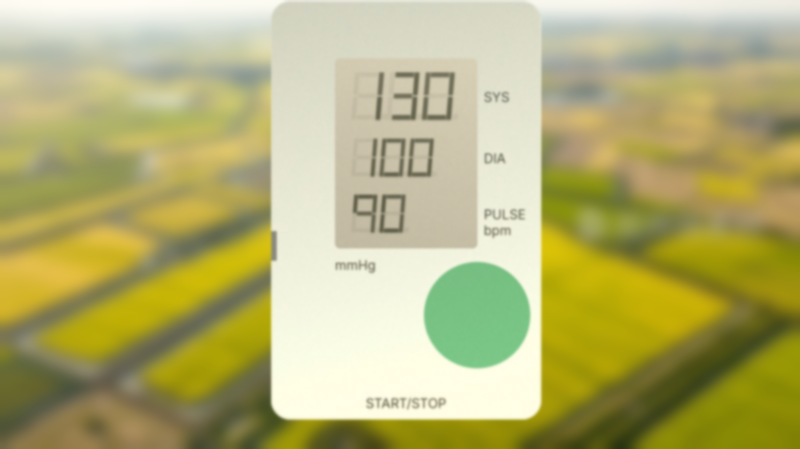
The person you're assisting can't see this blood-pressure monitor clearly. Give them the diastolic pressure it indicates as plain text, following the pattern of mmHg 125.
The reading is mmHg 100
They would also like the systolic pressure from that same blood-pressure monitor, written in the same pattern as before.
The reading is mmHg 130
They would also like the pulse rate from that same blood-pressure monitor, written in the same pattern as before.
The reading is bpm 90
